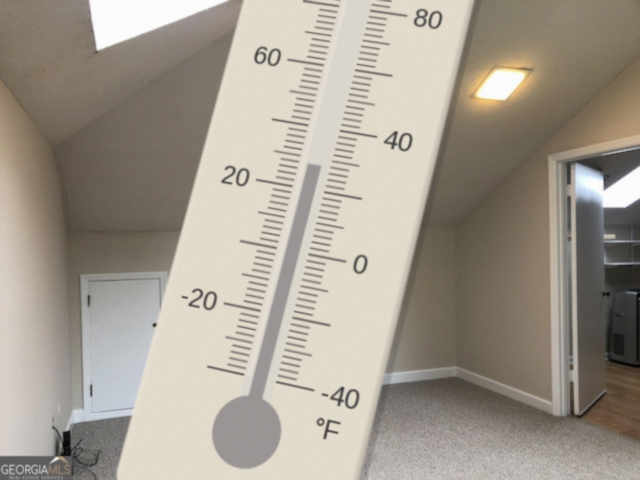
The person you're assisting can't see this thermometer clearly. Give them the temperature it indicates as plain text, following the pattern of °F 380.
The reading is °F 28
